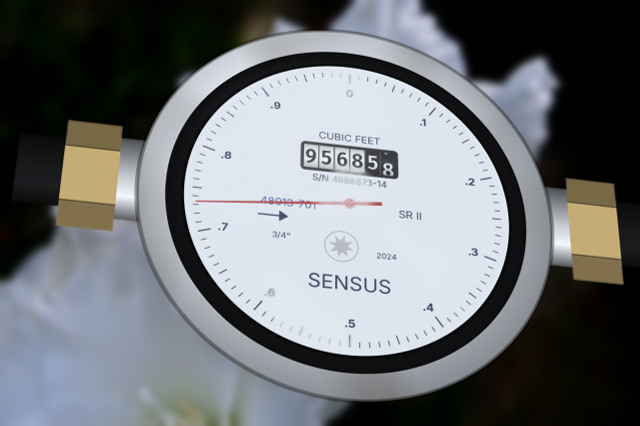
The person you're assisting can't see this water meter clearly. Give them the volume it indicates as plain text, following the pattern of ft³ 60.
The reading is ft³ 956857.73
